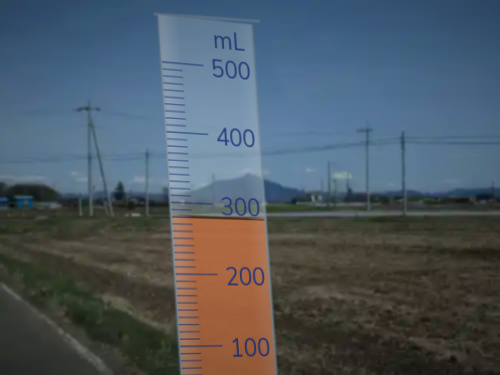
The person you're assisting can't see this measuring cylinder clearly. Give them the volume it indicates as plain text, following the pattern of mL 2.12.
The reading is mL 280
